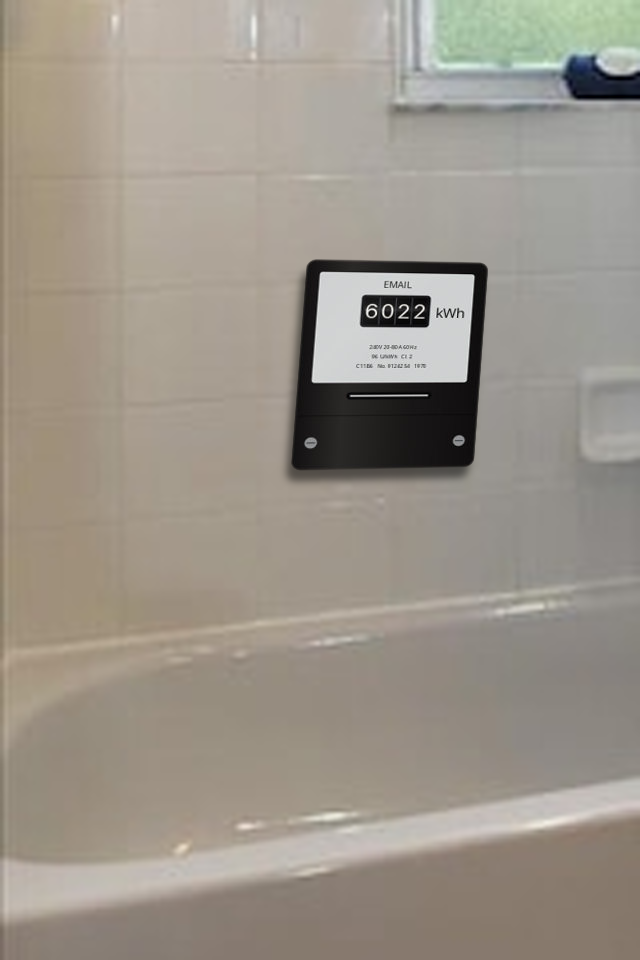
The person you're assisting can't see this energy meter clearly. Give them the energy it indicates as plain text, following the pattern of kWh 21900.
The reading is kWh 6022
